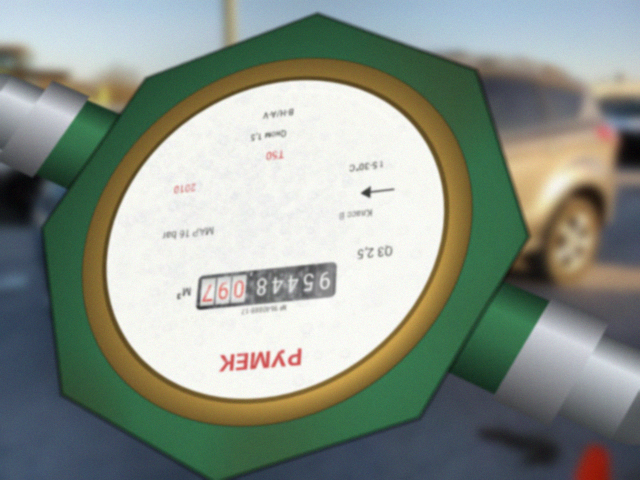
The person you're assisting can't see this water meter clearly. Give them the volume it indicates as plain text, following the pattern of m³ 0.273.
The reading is m³ 95448.097
